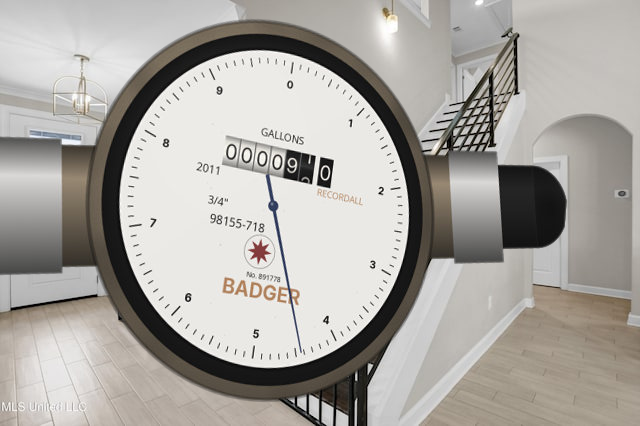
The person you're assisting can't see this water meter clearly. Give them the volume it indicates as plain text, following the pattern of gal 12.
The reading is gal 914.4
